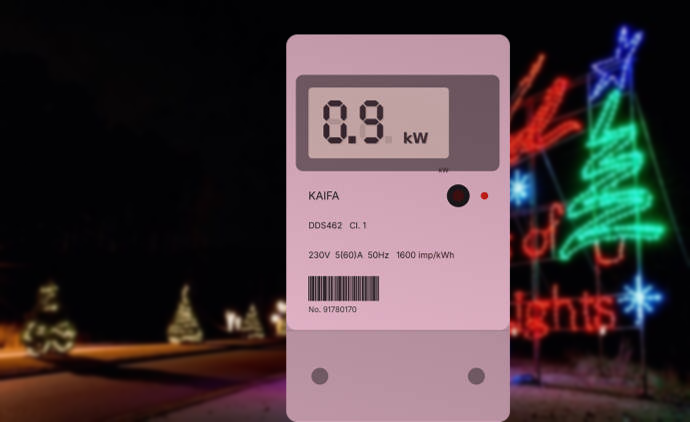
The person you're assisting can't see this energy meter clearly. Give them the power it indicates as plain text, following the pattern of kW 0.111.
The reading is kW 0.9
